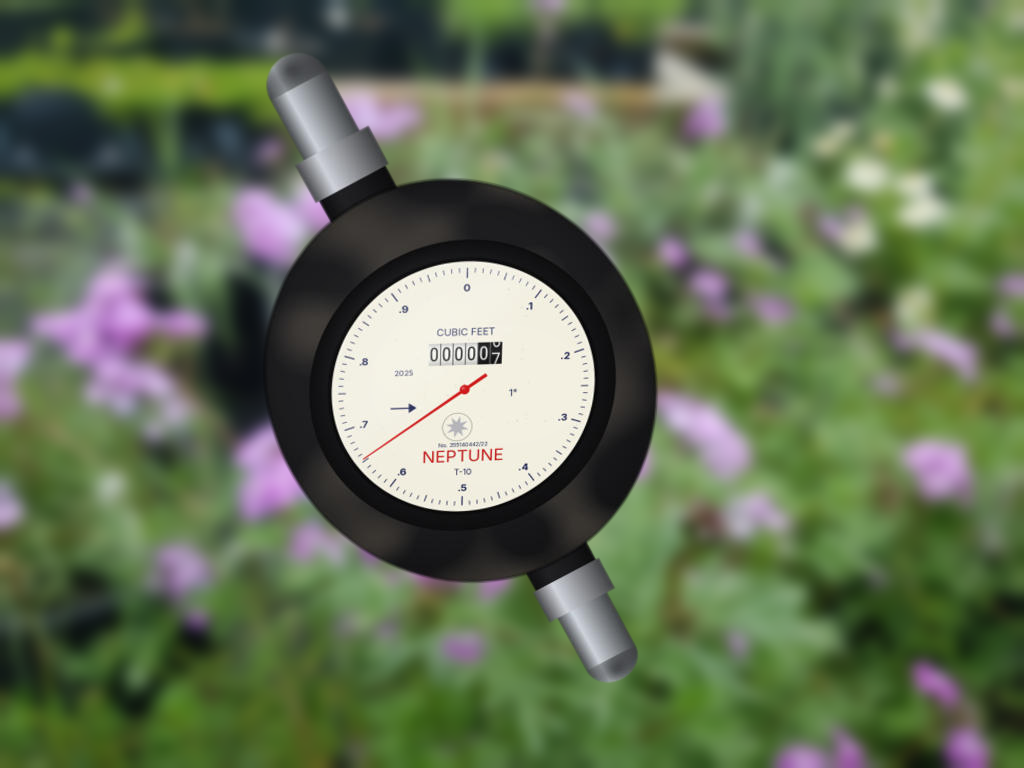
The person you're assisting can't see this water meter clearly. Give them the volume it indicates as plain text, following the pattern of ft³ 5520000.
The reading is ft³ 6.65
